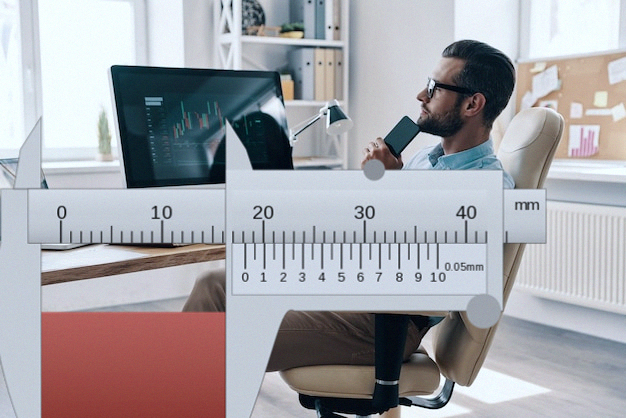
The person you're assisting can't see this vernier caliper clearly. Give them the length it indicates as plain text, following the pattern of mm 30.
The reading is mm 18.2
